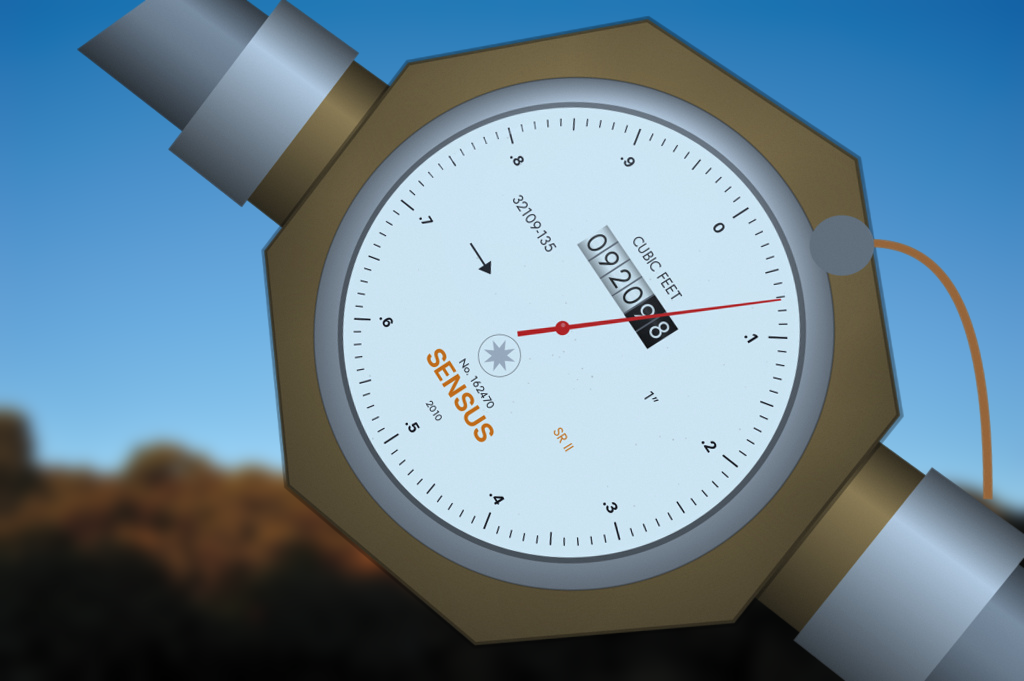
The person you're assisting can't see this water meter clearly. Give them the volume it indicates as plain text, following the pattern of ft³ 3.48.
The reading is ft³ 92098.07
